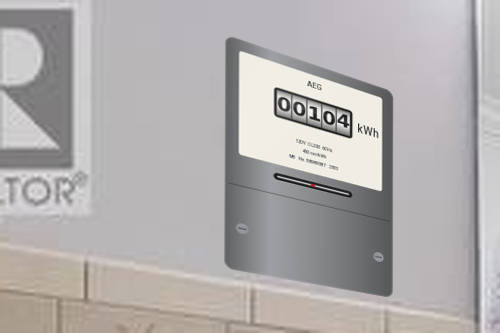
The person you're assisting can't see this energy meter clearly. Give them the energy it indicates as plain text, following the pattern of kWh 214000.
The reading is kWh 104
